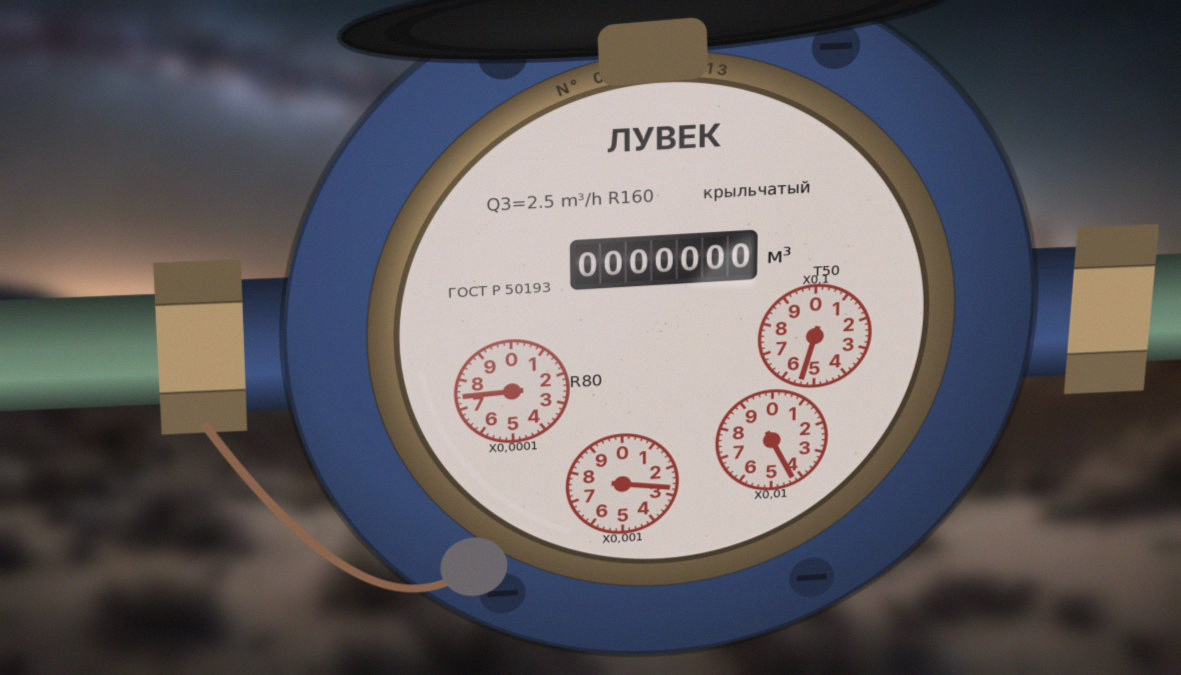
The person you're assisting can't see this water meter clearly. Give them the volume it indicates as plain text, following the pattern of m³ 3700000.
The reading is m³ 0.5427
